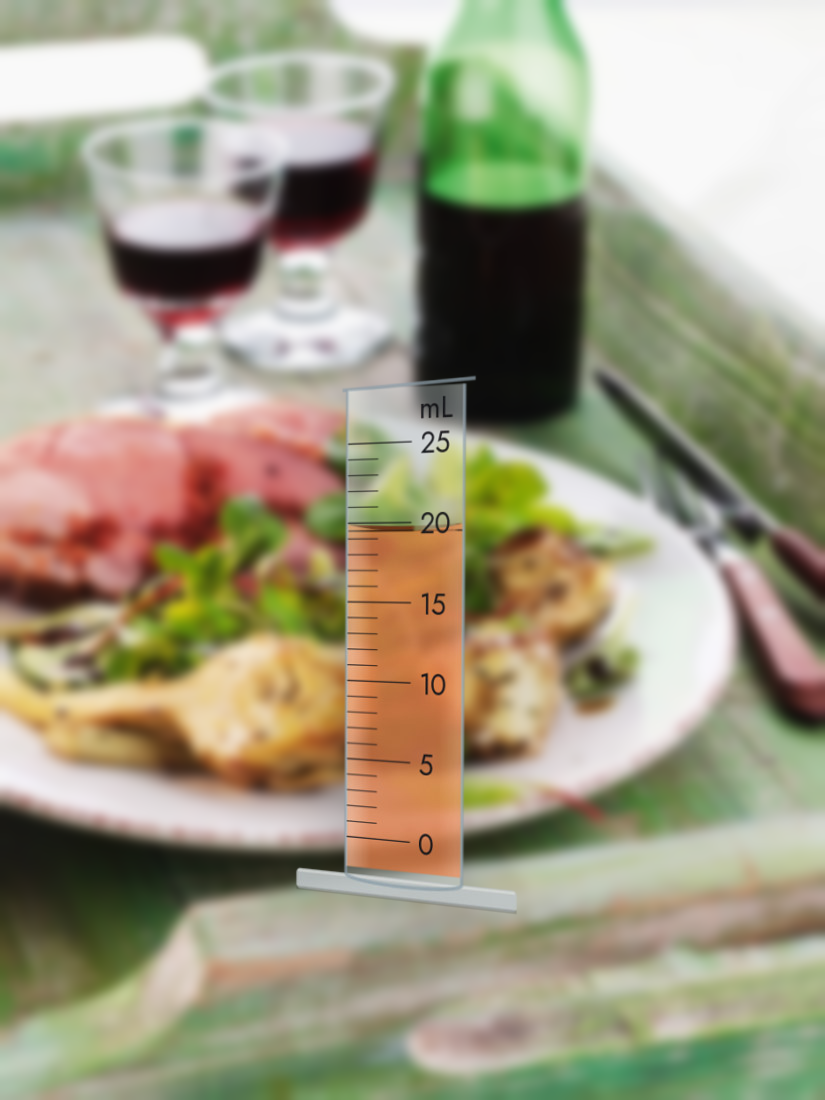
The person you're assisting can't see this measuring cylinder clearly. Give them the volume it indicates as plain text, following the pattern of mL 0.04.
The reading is mL 19.5
